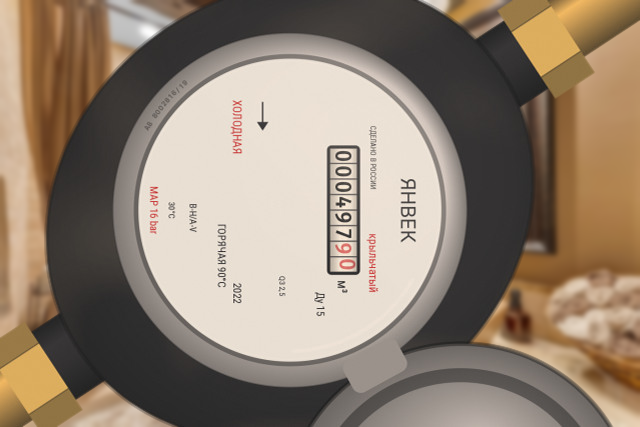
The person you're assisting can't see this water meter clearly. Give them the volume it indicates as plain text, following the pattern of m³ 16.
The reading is m³ 497.90
